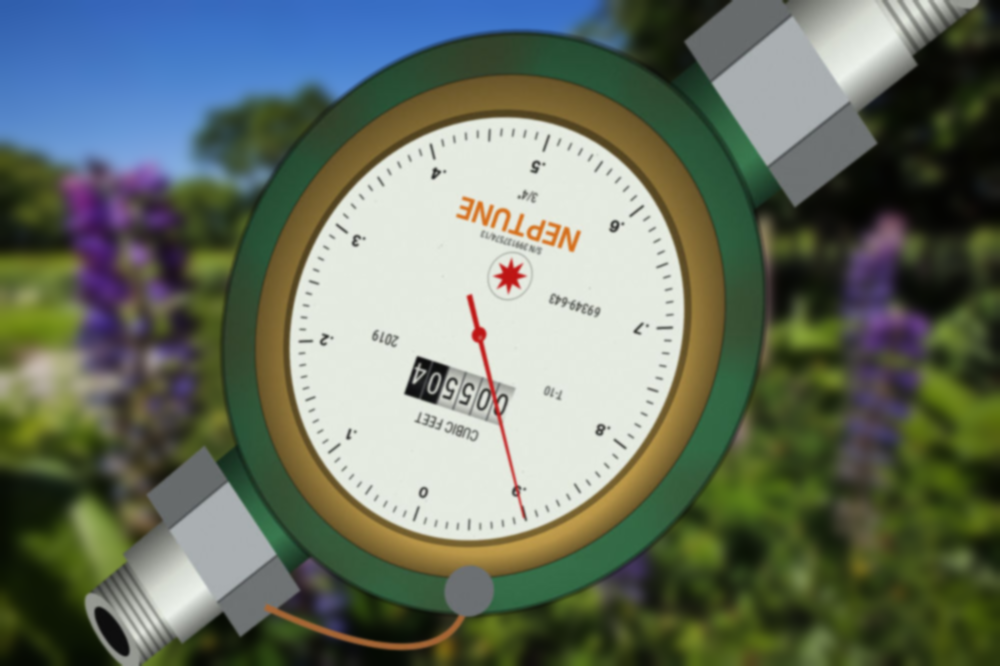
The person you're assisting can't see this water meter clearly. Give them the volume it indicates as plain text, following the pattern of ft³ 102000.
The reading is ft³ 5503.90
